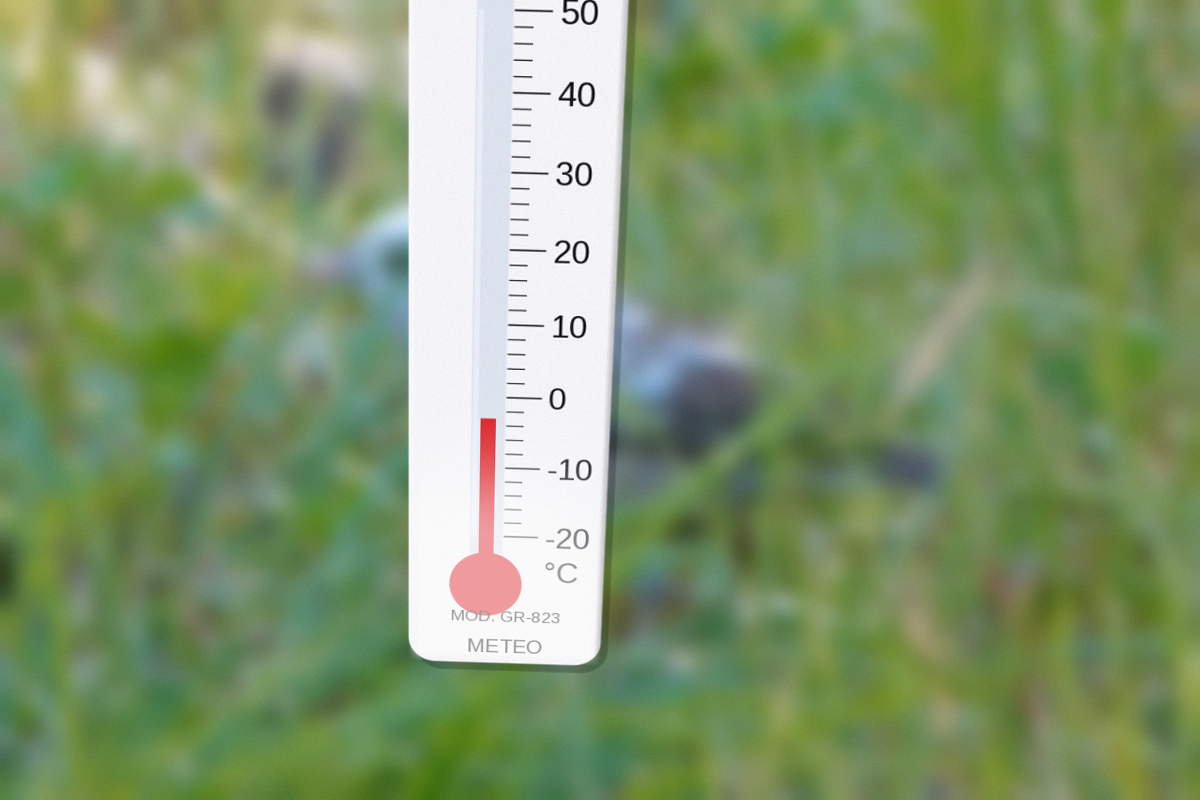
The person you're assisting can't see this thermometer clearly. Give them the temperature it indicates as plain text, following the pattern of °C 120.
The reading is °C -3
